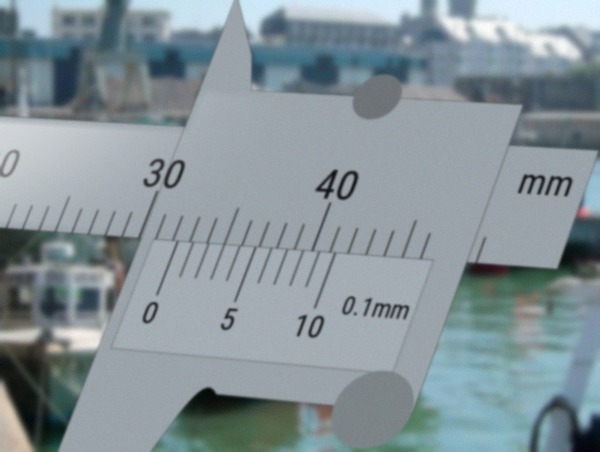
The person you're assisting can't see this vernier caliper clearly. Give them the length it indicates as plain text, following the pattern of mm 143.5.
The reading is mm 32.3
